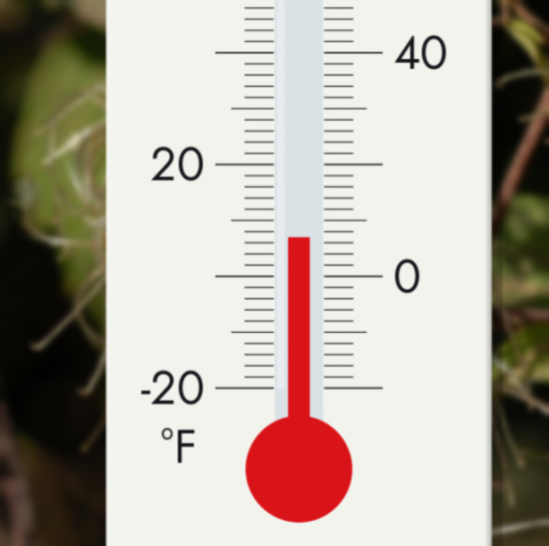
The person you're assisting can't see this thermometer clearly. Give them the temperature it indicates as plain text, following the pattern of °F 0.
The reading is °F 7
